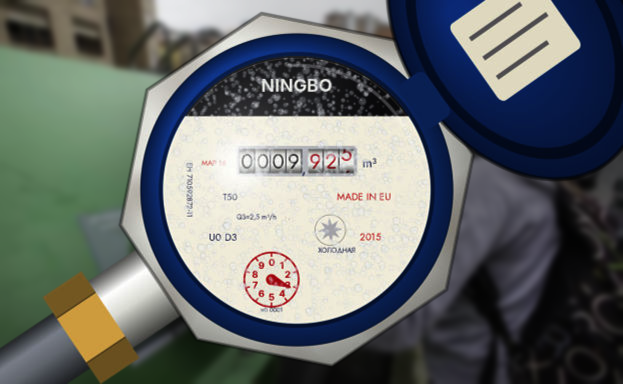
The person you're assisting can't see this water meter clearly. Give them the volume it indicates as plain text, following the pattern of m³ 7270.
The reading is m³ 9.9253
